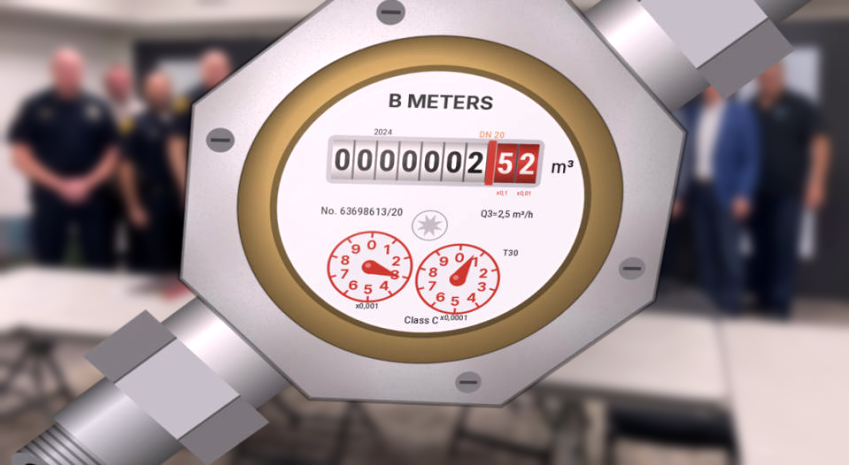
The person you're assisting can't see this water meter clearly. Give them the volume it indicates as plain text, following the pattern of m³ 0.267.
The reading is m³ 2.5230
